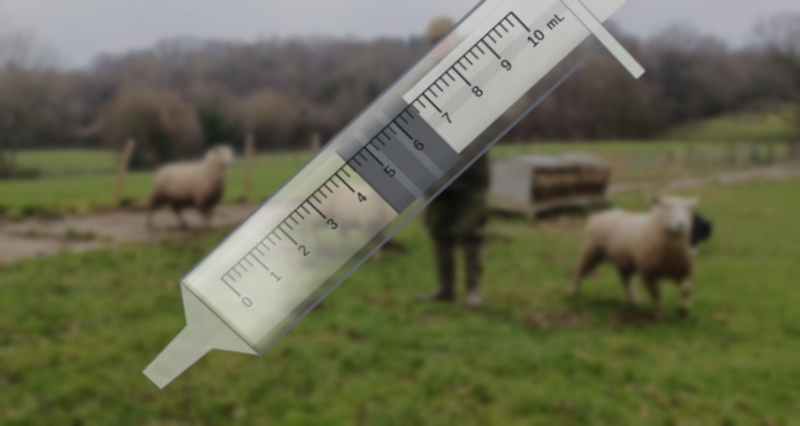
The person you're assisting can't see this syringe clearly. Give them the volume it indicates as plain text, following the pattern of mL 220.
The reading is mL 4.4
